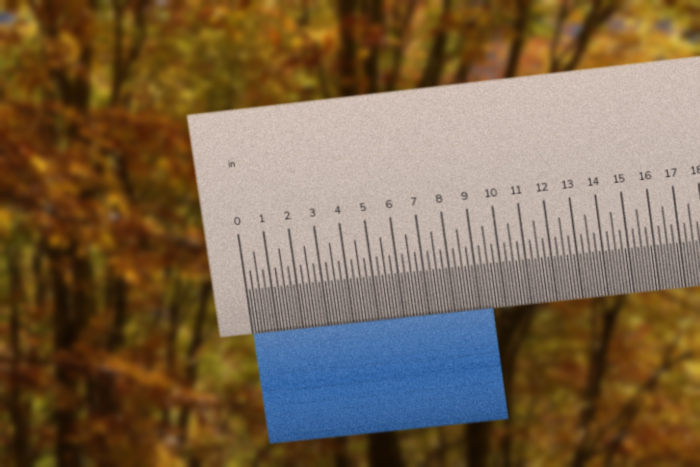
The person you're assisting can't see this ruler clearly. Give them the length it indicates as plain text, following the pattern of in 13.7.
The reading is in 9.5
